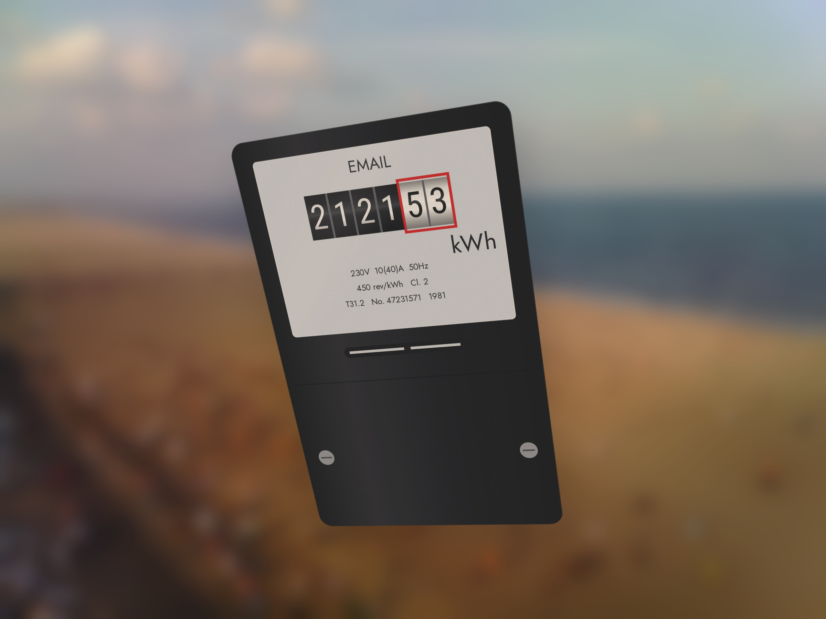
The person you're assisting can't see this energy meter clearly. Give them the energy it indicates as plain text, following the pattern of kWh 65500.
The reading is kWh 2121.53
